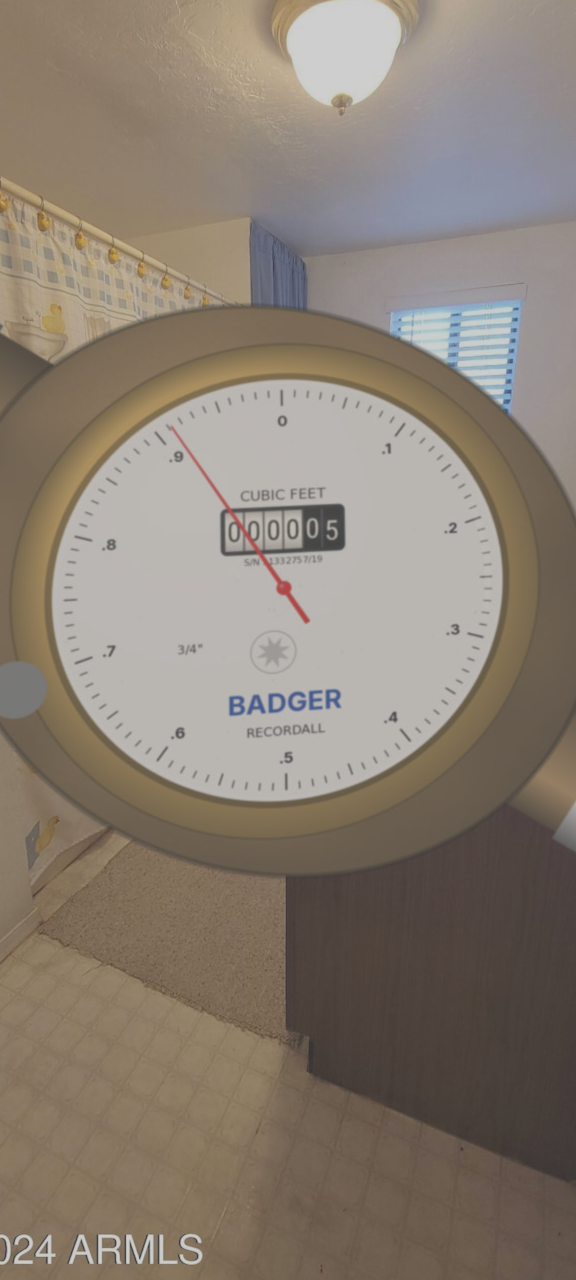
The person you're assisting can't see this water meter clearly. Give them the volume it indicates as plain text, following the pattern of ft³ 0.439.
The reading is ft³ 4.91
